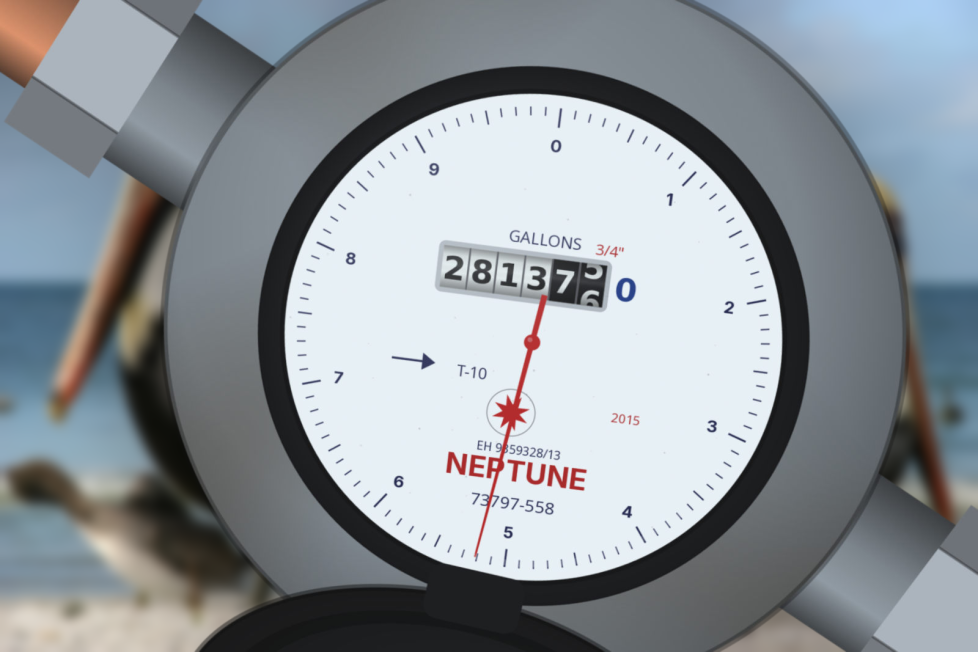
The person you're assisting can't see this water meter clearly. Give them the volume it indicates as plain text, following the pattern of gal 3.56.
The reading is gal 2813755.2
